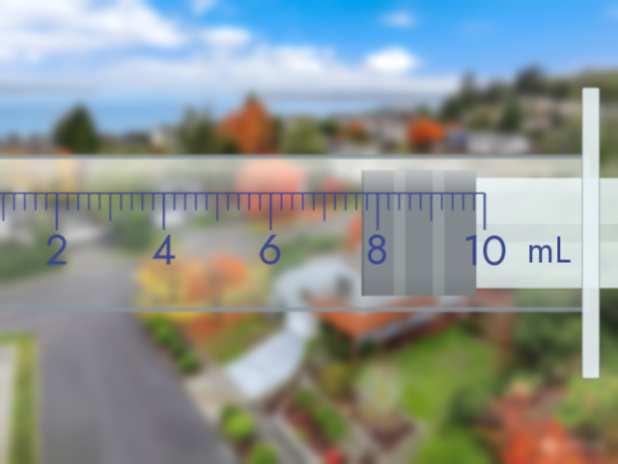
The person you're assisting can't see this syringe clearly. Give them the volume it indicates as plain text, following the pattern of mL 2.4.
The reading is mL 7.7
